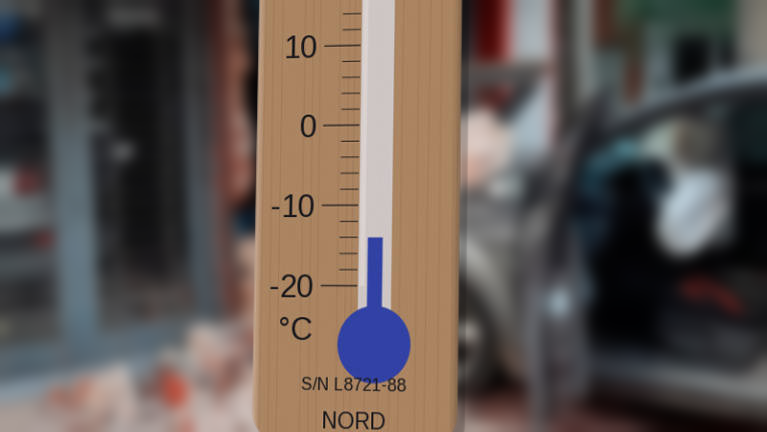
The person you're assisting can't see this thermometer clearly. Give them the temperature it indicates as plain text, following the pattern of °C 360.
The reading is °C -14
